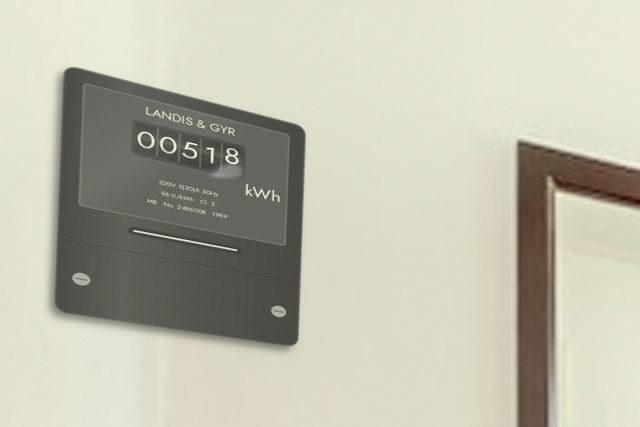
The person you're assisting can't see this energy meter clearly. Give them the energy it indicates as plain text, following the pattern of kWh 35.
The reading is kWh 518
